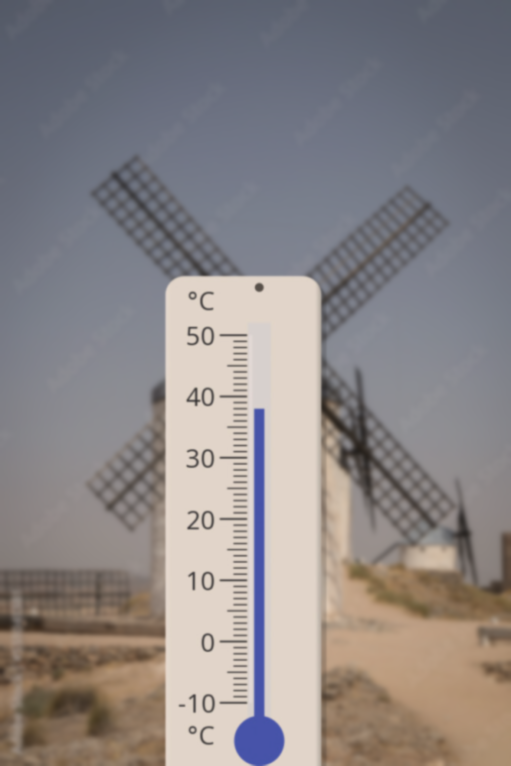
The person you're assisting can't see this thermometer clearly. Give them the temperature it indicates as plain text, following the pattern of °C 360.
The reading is °C 38
